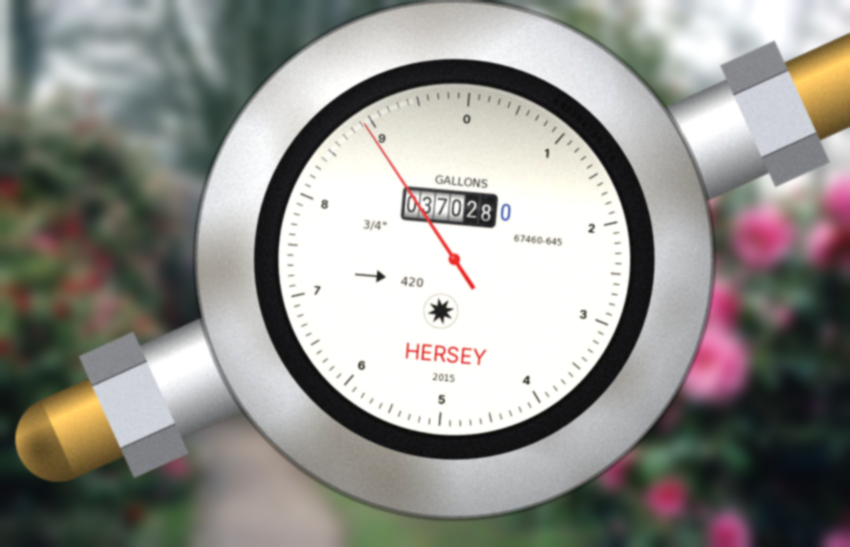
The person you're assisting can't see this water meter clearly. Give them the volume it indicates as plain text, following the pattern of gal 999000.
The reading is gal 370278.9
